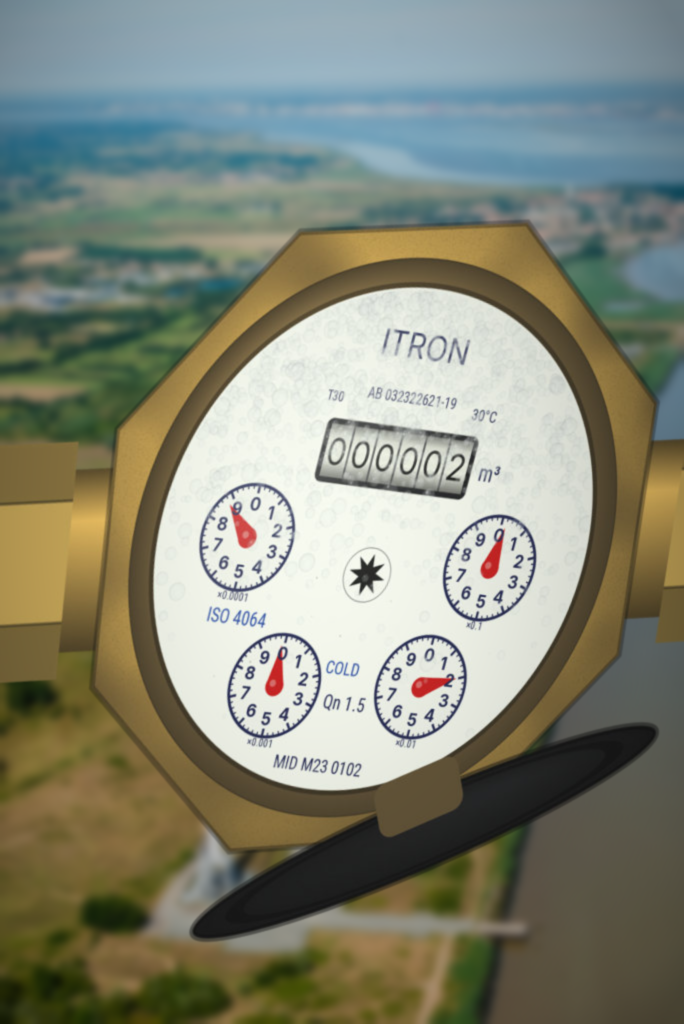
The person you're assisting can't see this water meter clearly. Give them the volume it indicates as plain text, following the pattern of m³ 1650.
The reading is m³ 2.0198
